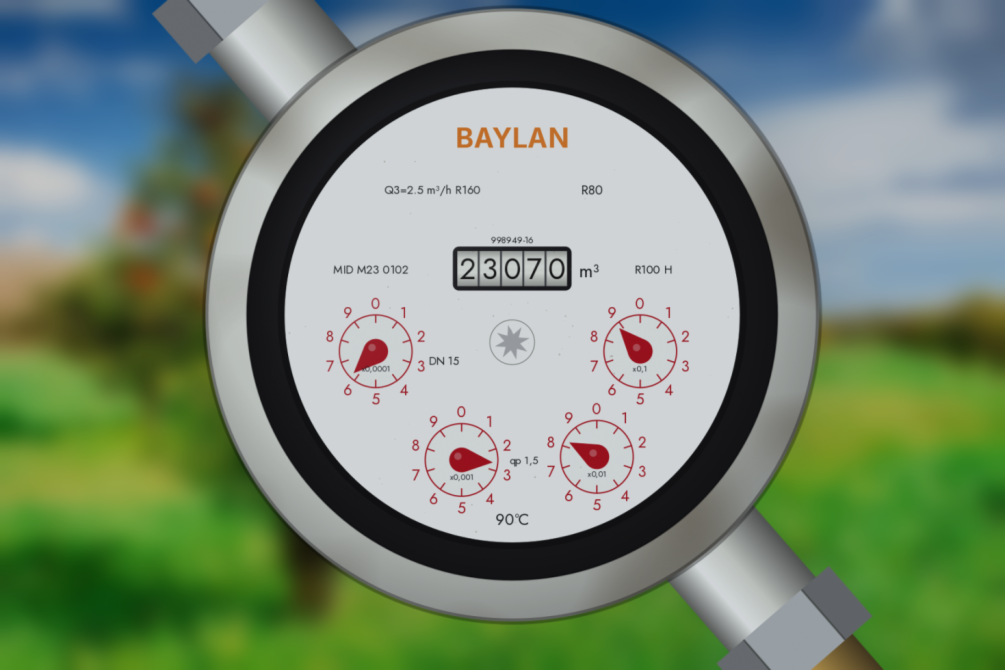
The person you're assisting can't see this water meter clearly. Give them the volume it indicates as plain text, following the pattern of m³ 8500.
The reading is m³ 23070.8826
